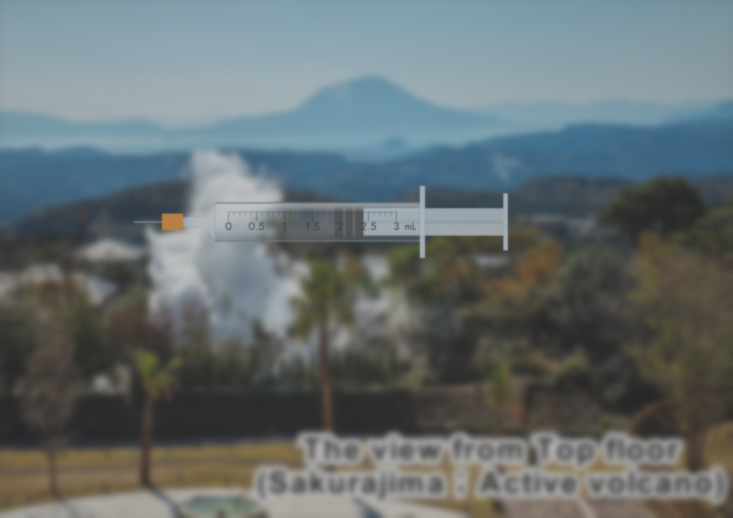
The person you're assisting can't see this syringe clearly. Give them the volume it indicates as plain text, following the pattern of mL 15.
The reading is mL 1.9
